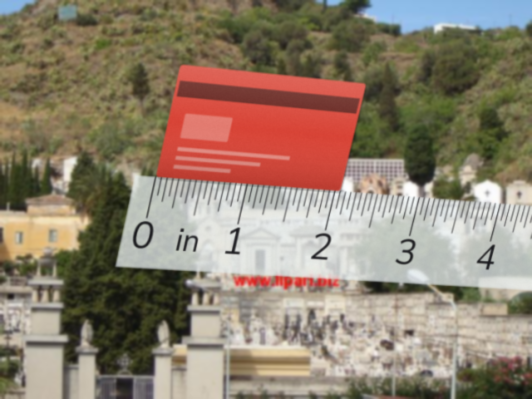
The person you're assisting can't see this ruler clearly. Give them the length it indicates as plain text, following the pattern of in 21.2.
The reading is in 2.0625
